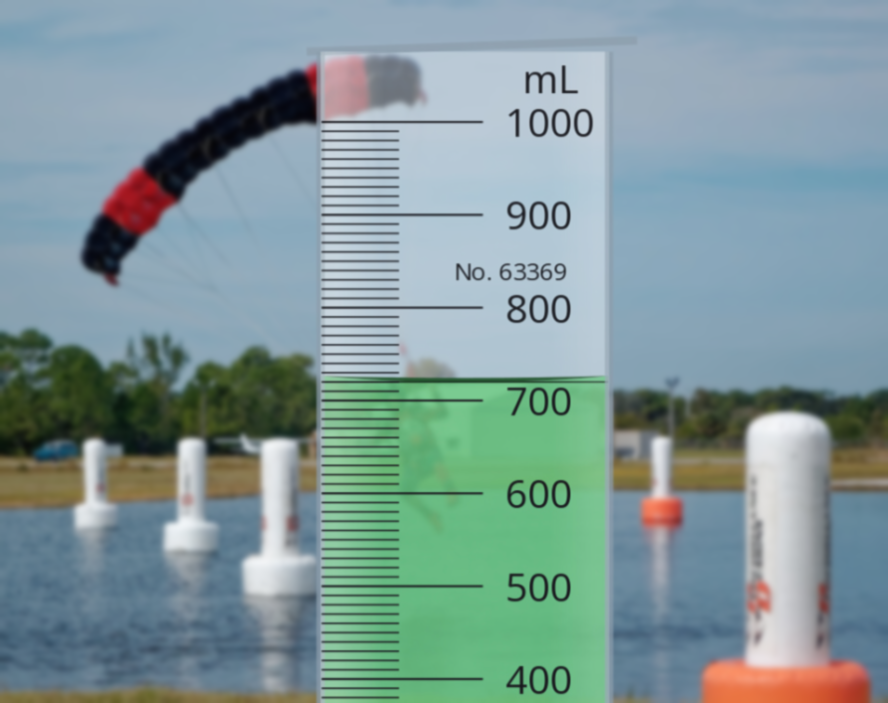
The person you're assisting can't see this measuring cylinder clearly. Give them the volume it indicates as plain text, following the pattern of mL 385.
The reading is mL 720
